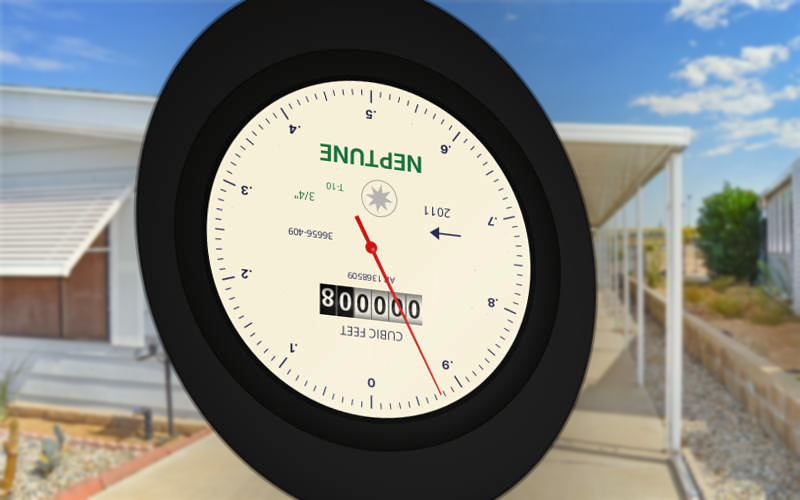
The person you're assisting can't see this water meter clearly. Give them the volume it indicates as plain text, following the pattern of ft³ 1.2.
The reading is ft³ 7.92
